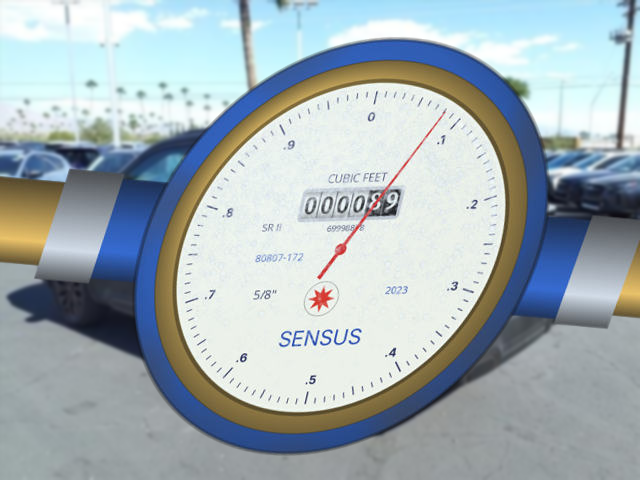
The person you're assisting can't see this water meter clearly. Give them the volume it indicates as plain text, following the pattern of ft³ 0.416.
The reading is ft³ 89.08
